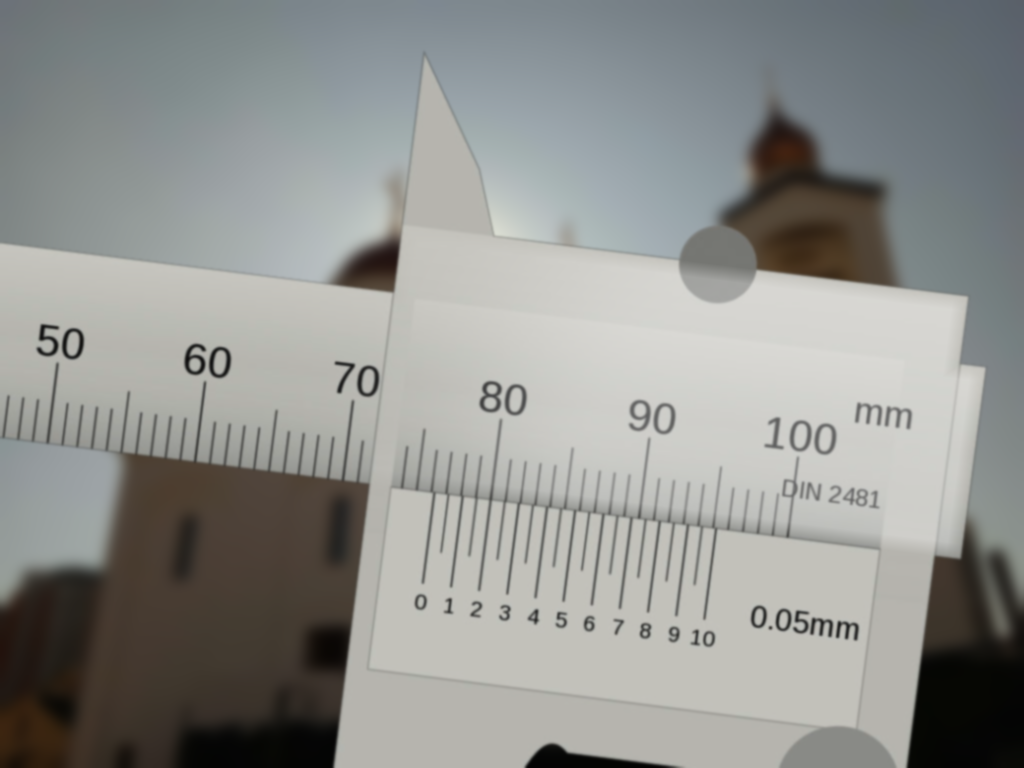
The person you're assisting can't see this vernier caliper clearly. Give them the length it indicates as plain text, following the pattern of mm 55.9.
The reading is mm 76.2
